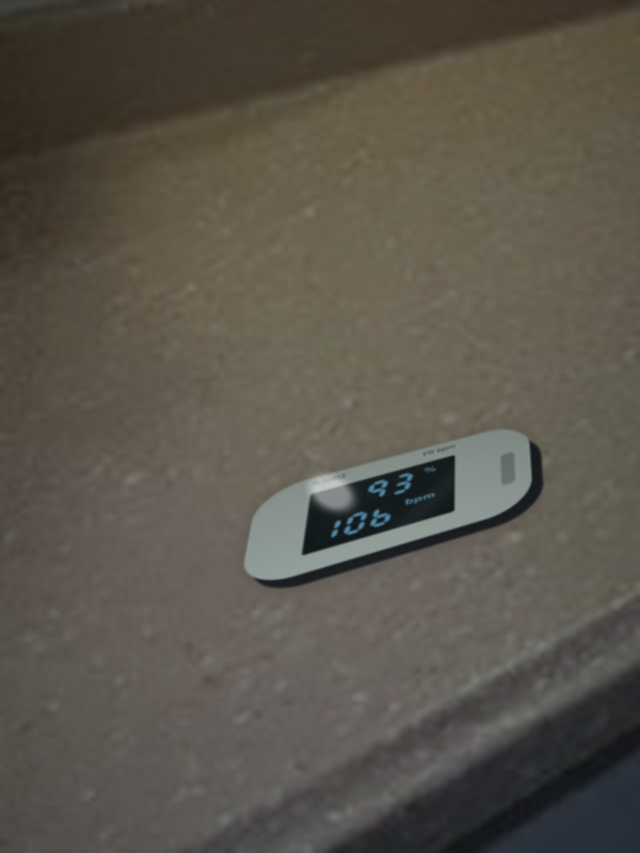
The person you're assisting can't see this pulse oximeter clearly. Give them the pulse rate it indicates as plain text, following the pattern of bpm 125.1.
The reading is bpm 106
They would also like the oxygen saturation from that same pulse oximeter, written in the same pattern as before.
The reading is % 93
